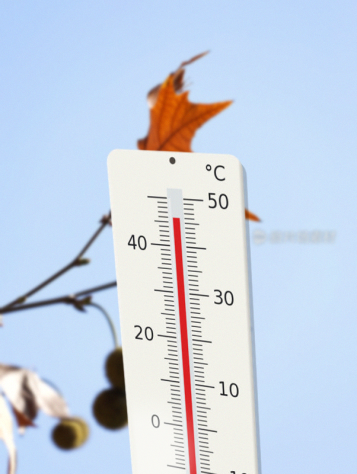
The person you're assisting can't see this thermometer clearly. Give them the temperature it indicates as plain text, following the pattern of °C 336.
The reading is °C 46
